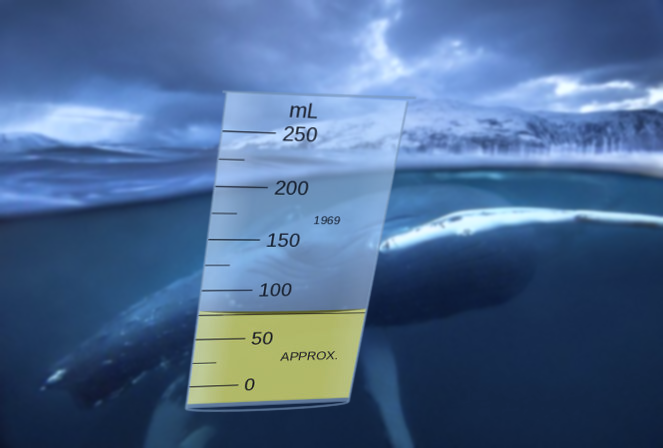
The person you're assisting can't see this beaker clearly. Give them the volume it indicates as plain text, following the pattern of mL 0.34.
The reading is mL 75
